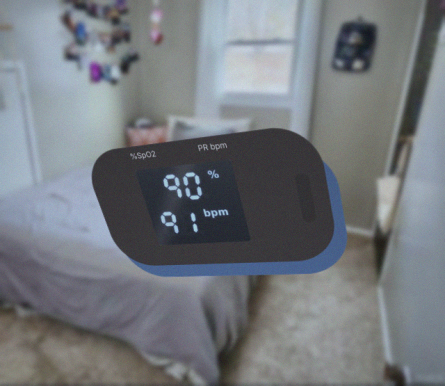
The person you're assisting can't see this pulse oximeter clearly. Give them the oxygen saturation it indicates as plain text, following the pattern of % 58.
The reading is % 90
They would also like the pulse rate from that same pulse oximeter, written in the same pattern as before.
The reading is bpm 91
